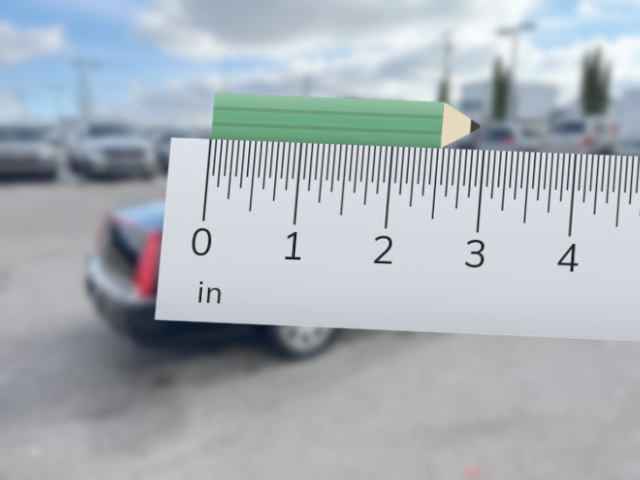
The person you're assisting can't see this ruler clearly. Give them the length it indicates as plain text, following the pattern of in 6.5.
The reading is in 2.9375
